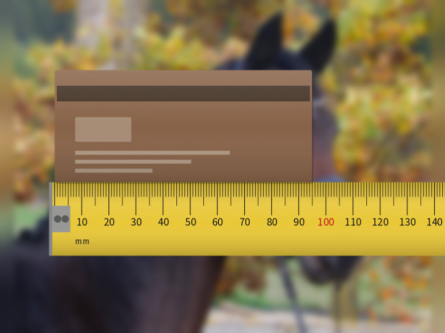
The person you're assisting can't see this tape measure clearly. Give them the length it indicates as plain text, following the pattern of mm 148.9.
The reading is mm 95
